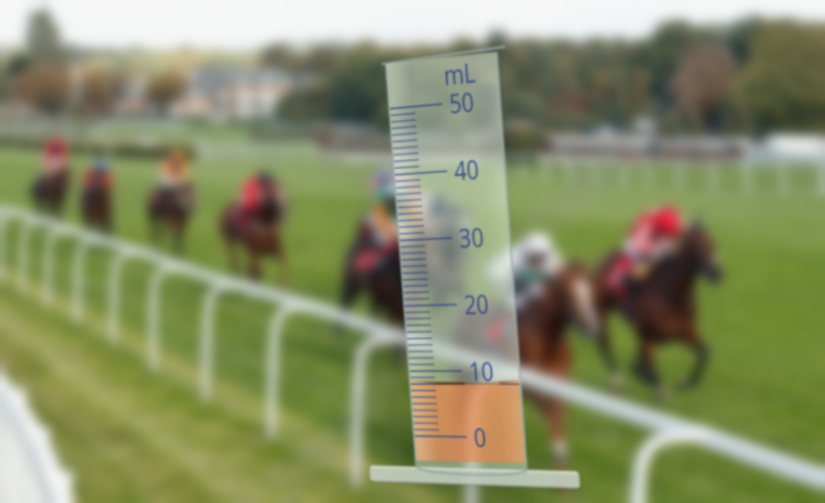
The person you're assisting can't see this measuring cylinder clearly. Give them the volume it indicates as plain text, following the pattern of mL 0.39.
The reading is mL 8
